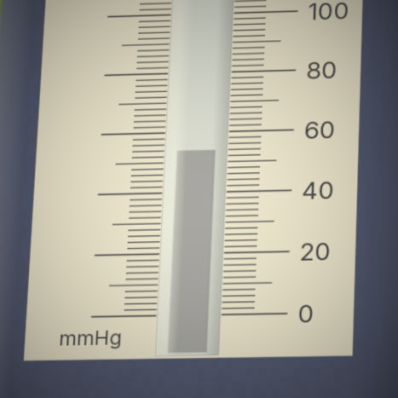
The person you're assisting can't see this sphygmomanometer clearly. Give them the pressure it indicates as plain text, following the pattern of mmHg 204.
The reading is mmHg 54
